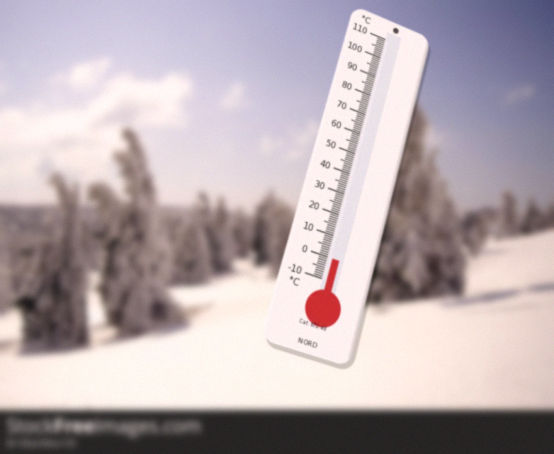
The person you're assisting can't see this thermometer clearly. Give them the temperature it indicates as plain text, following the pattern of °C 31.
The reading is °C 0
